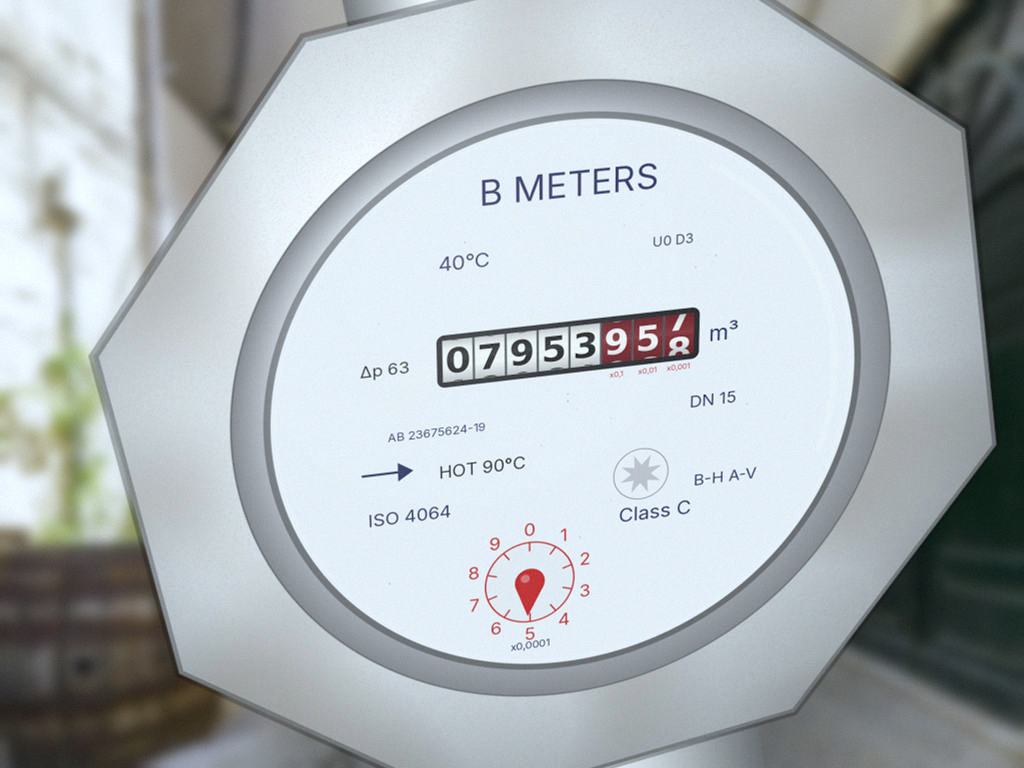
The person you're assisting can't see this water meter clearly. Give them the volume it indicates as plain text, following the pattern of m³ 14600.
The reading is m³ 7953.9575
